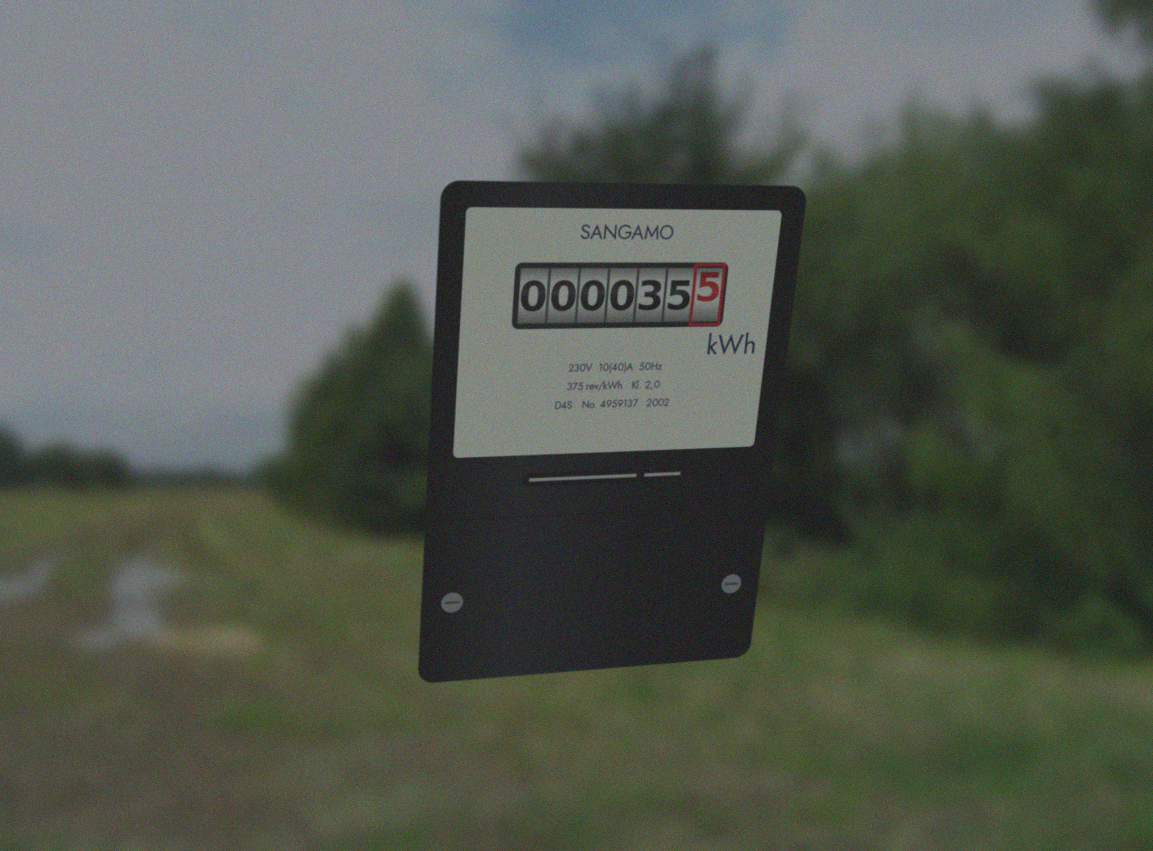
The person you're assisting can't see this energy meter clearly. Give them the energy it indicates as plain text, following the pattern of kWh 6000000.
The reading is kWh 35.5
